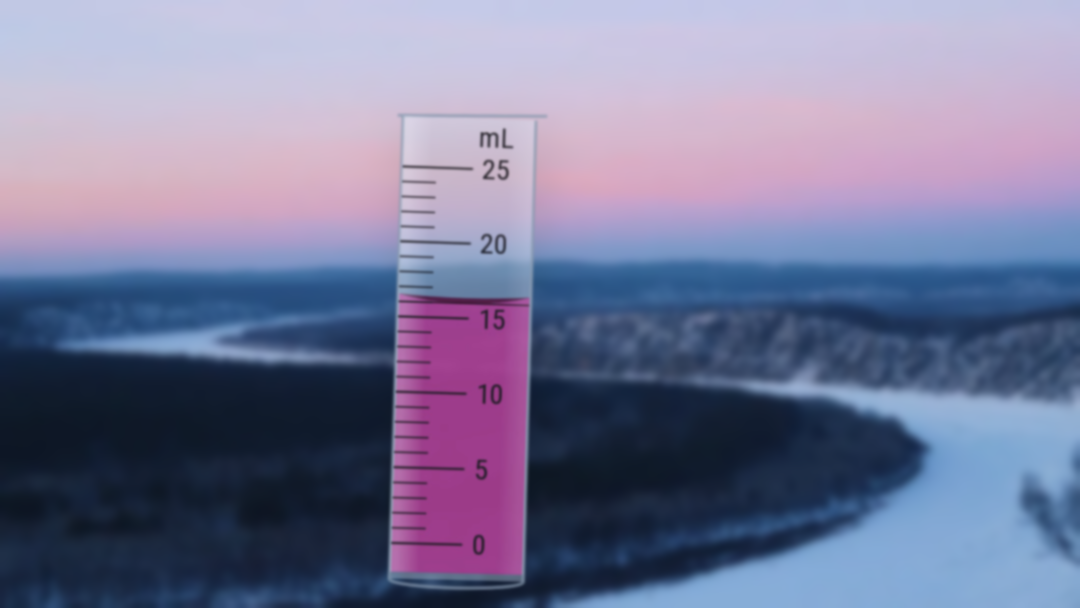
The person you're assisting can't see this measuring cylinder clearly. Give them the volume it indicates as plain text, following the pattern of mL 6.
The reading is mL 16
